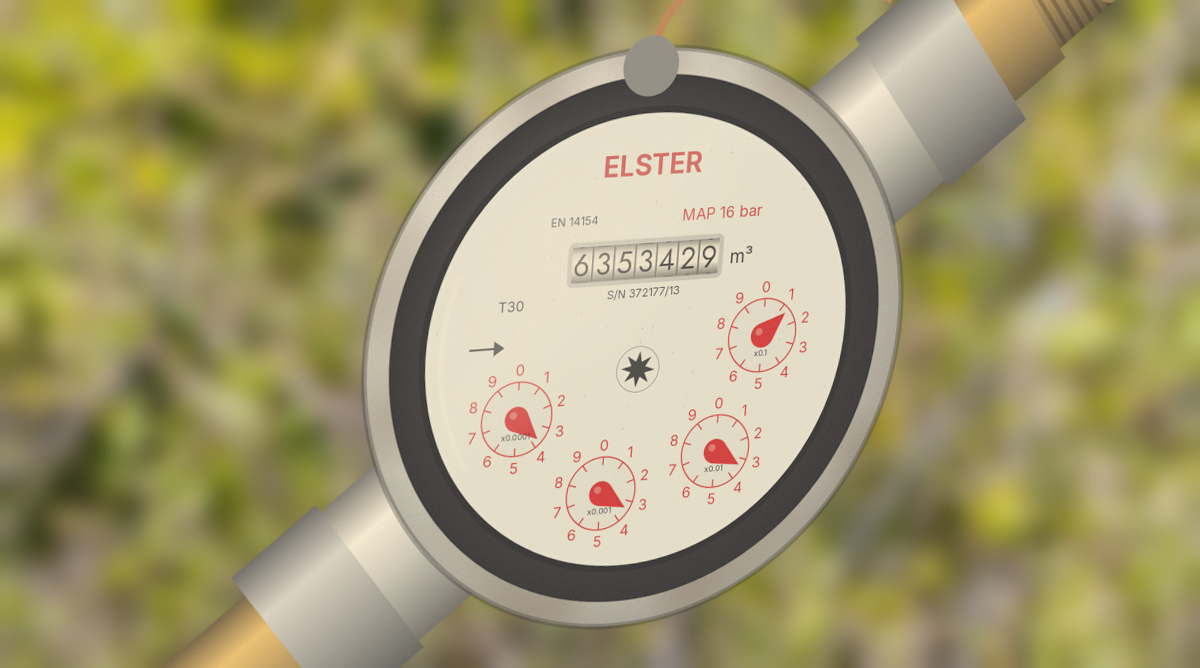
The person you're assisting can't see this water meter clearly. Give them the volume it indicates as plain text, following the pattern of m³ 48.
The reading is m³ 6353429.1333
